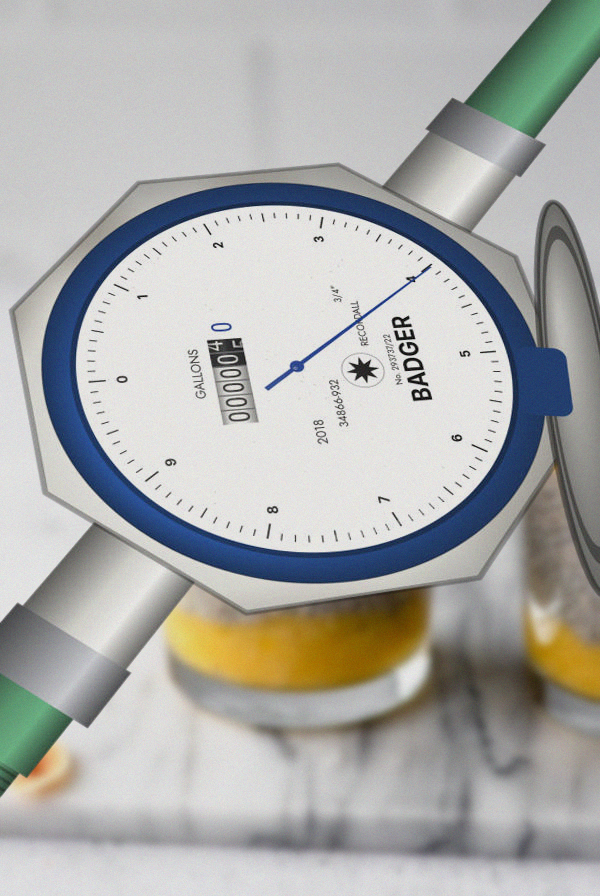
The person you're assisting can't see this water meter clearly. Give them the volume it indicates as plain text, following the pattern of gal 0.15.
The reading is gal 44.0
